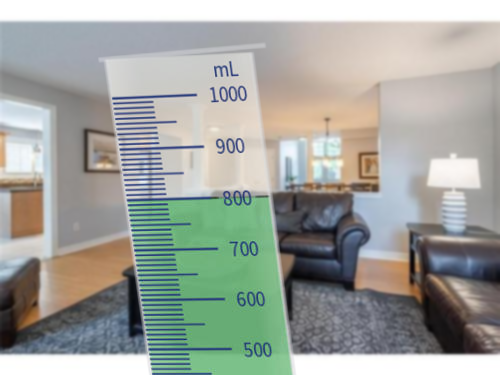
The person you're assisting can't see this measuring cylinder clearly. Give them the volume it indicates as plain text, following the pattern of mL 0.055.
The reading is mL 800
